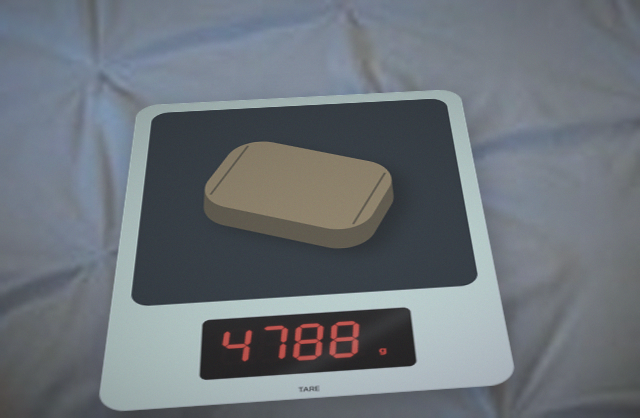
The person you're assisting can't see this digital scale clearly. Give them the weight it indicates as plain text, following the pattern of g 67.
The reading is g 4788
